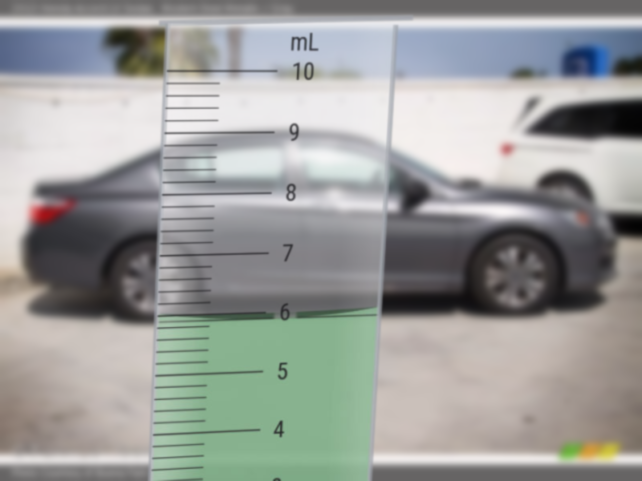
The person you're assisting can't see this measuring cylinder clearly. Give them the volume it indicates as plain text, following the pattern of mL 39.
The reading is mL 5.9
